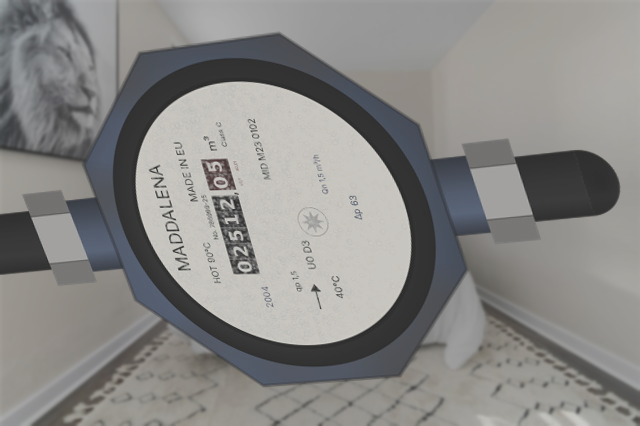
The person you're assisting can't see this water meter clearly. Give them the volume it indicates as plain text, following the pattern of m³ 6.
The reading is m³ 2512.05
